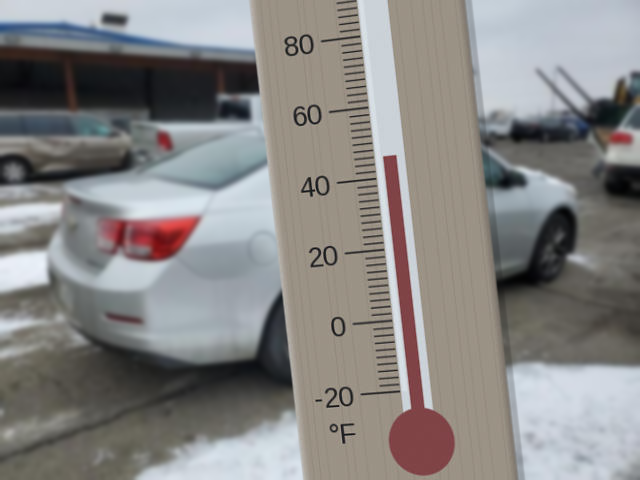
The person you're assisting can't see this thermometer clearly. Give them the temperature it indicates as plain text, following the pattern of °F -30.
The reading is °F 46
